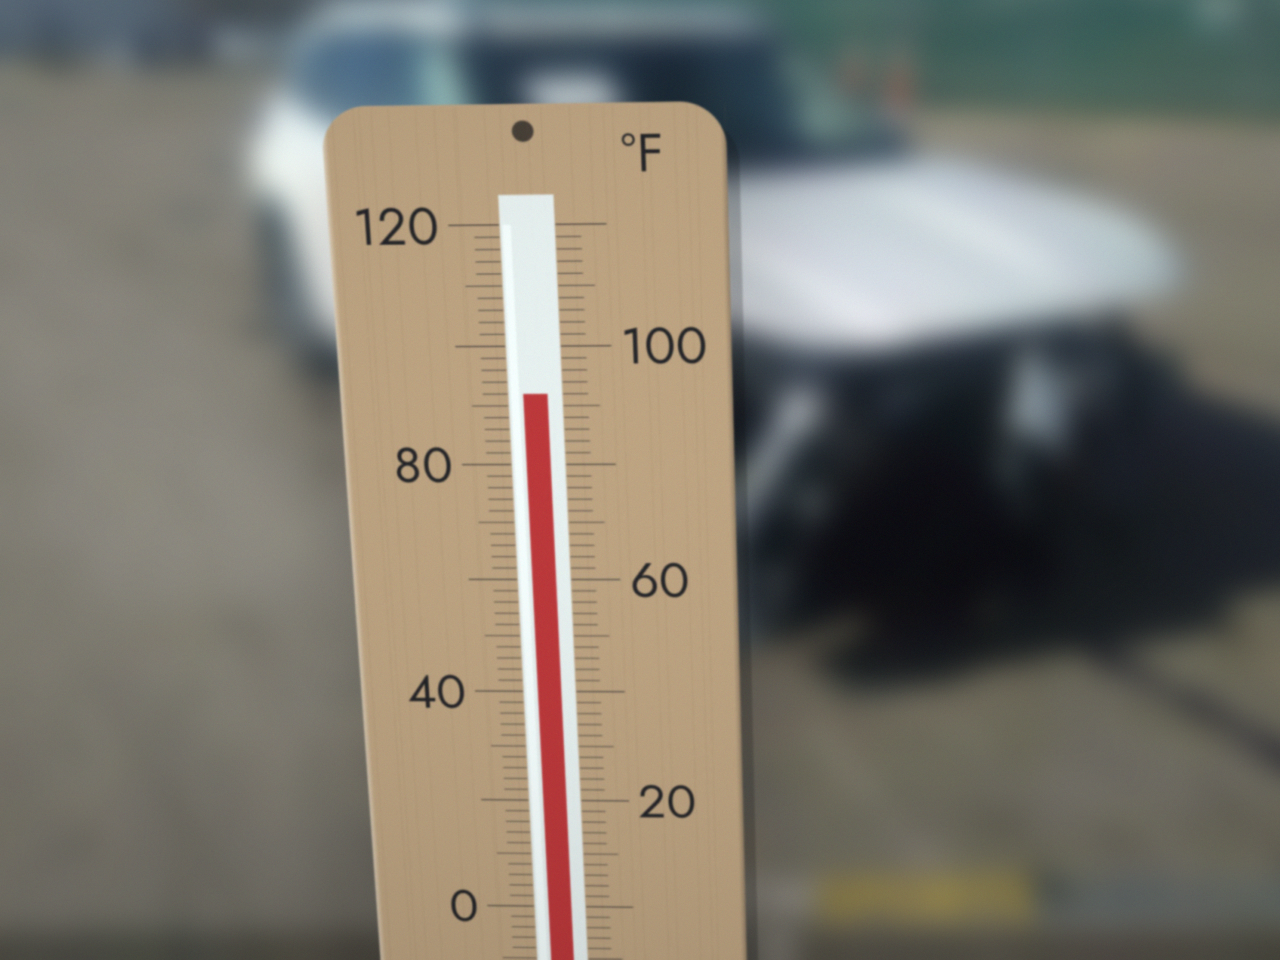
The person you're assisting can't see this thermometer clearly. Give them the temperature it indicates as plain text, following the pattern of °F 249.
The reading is °F 92
